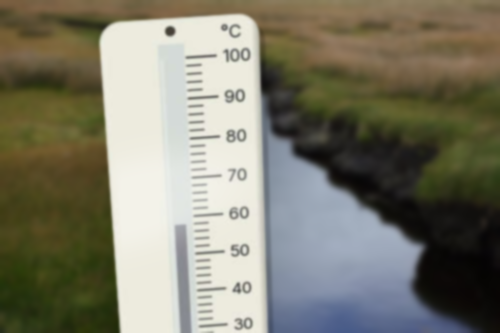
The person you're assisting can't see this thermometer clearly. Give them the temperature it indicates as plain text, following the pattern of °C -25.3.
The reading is °C 58
